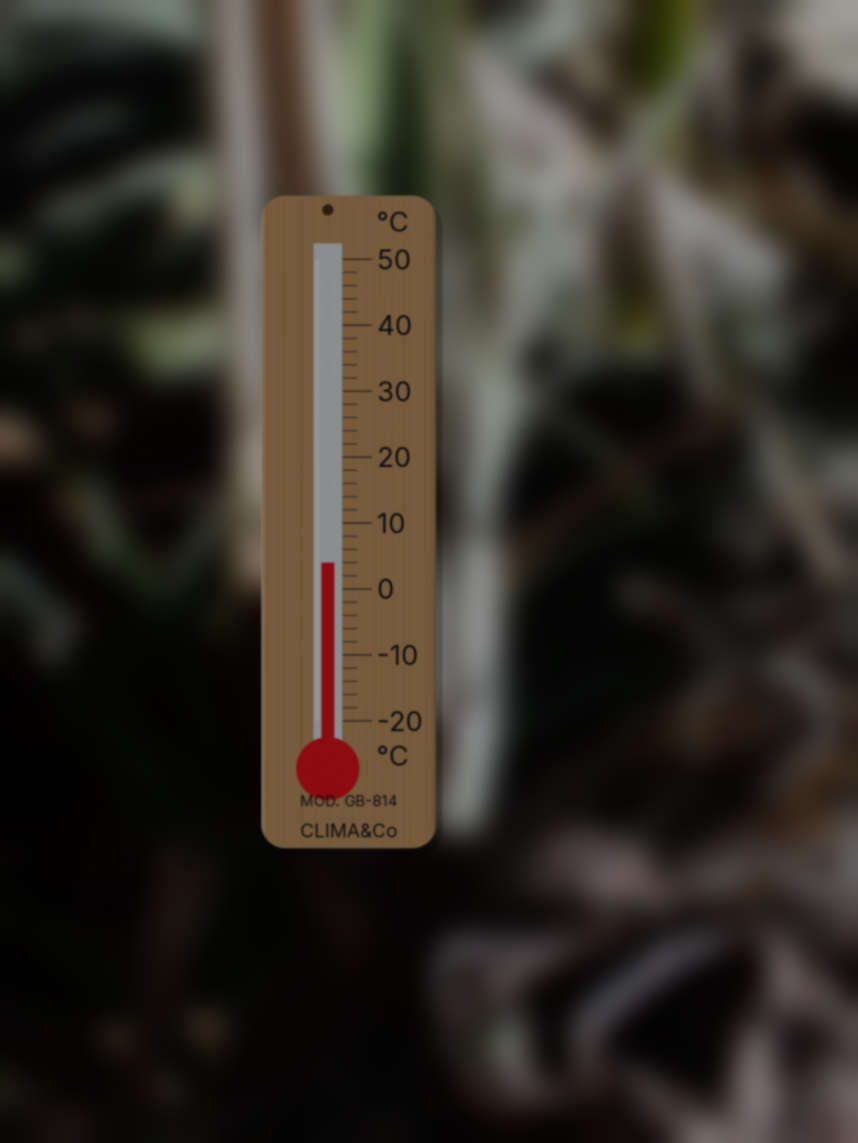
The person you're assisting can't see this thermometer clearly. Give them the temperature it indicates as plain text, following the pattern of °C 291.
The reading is °C 4
